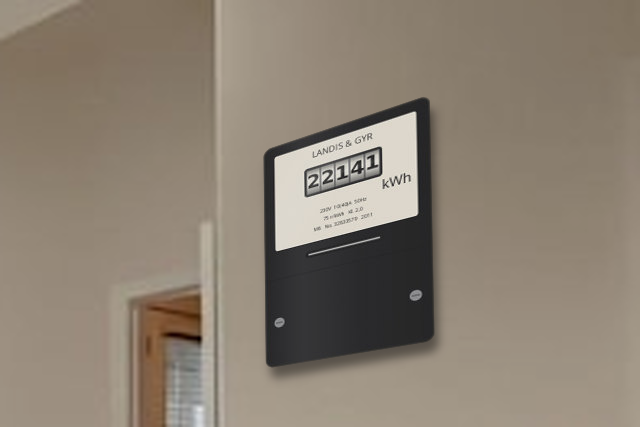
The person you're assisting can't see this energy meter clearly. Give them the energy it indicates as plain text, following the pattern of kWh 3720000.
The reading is kWh 22141
